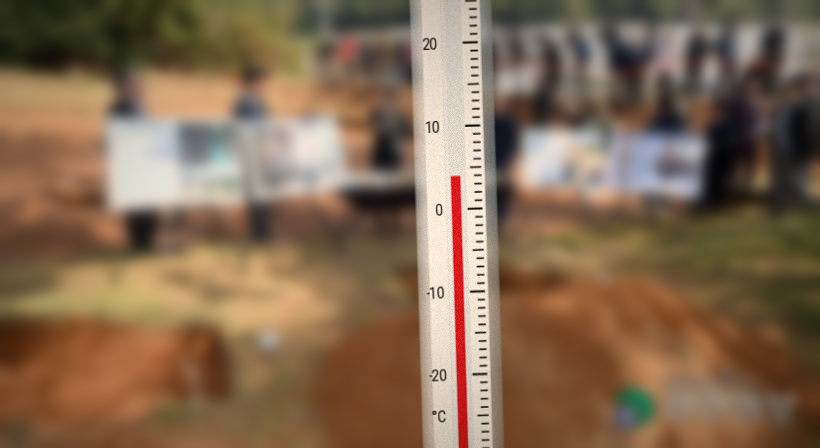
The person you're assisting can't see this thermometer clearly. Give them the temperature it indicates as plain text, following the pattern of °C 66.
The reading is °C 4
